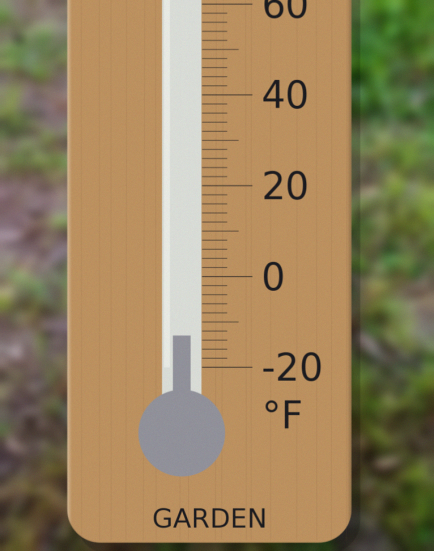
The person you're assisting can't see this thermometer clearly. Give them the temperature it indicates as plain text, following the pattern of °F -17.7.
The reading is °F -13
